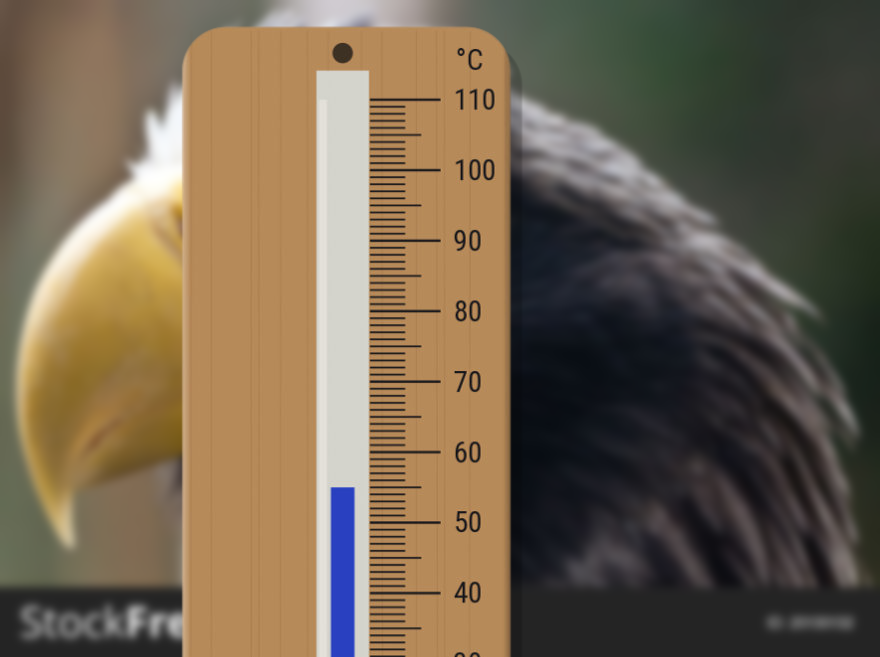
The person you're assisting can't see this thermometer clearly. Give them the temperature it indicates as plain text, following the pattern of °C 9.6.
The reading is °C 55
